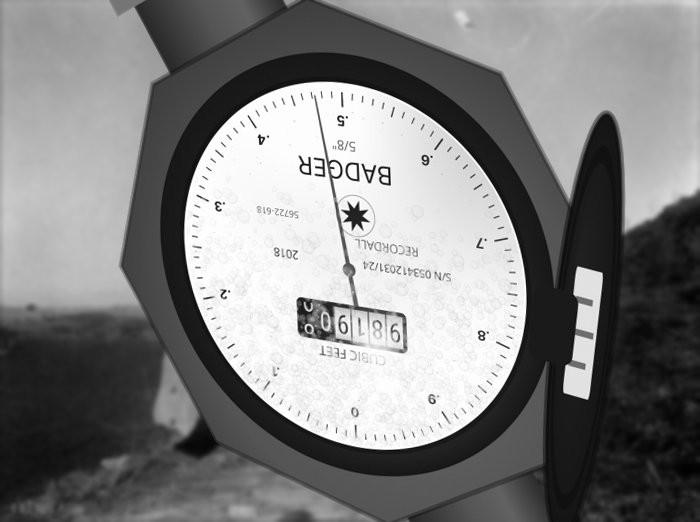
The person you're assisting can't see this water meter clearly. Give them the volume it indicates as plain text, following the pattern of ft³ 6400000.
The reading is ft³ 981908.47
